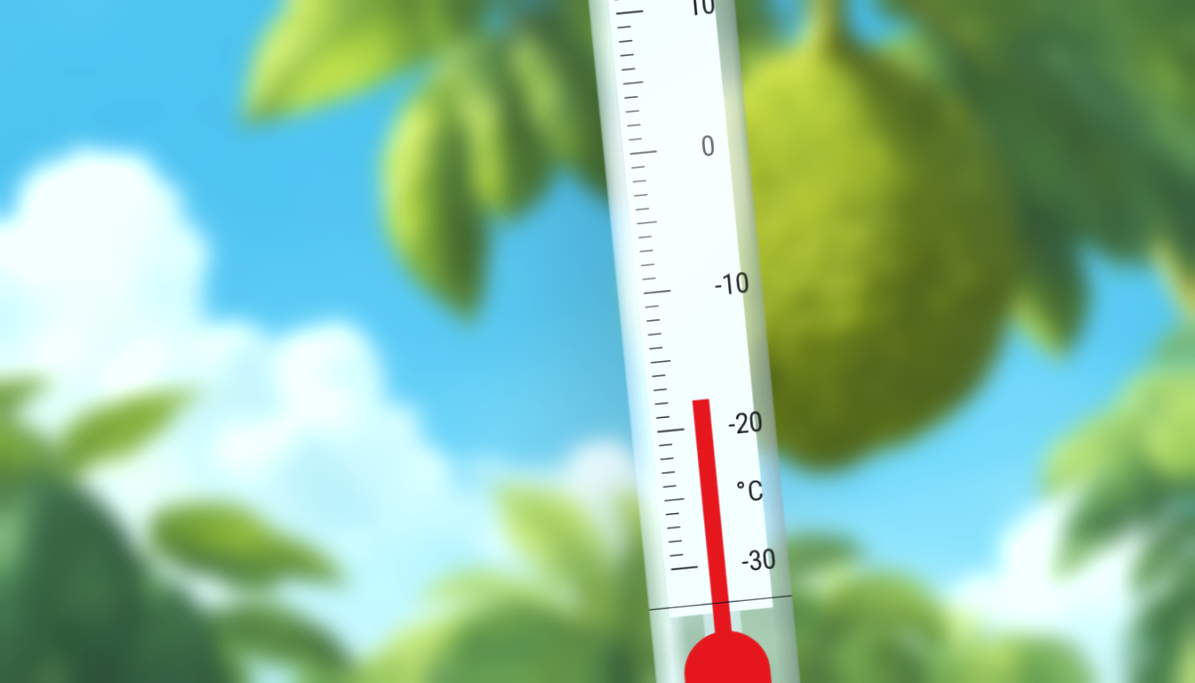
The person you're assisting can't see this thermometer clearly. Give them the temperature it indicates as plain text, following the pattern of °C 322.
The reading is °C -18
